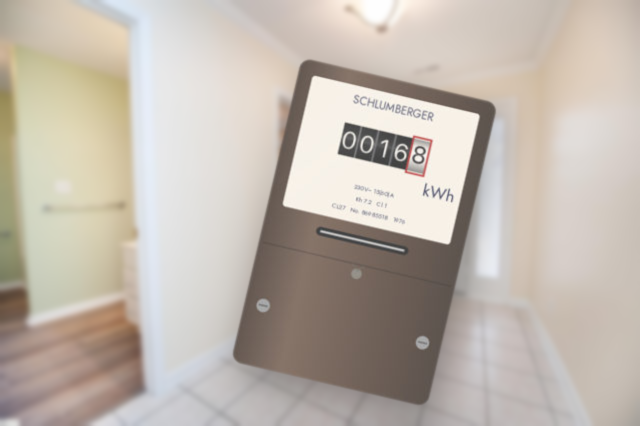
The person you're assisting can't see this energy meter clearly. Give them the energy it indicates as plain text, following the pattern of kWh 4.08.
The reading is kWh 16.8
